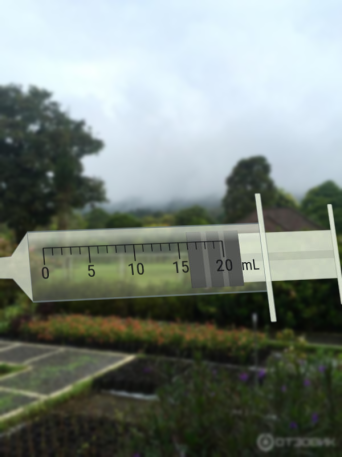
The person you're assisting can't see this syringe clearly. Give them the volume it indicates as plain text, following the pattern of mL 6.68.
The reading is mL 16
